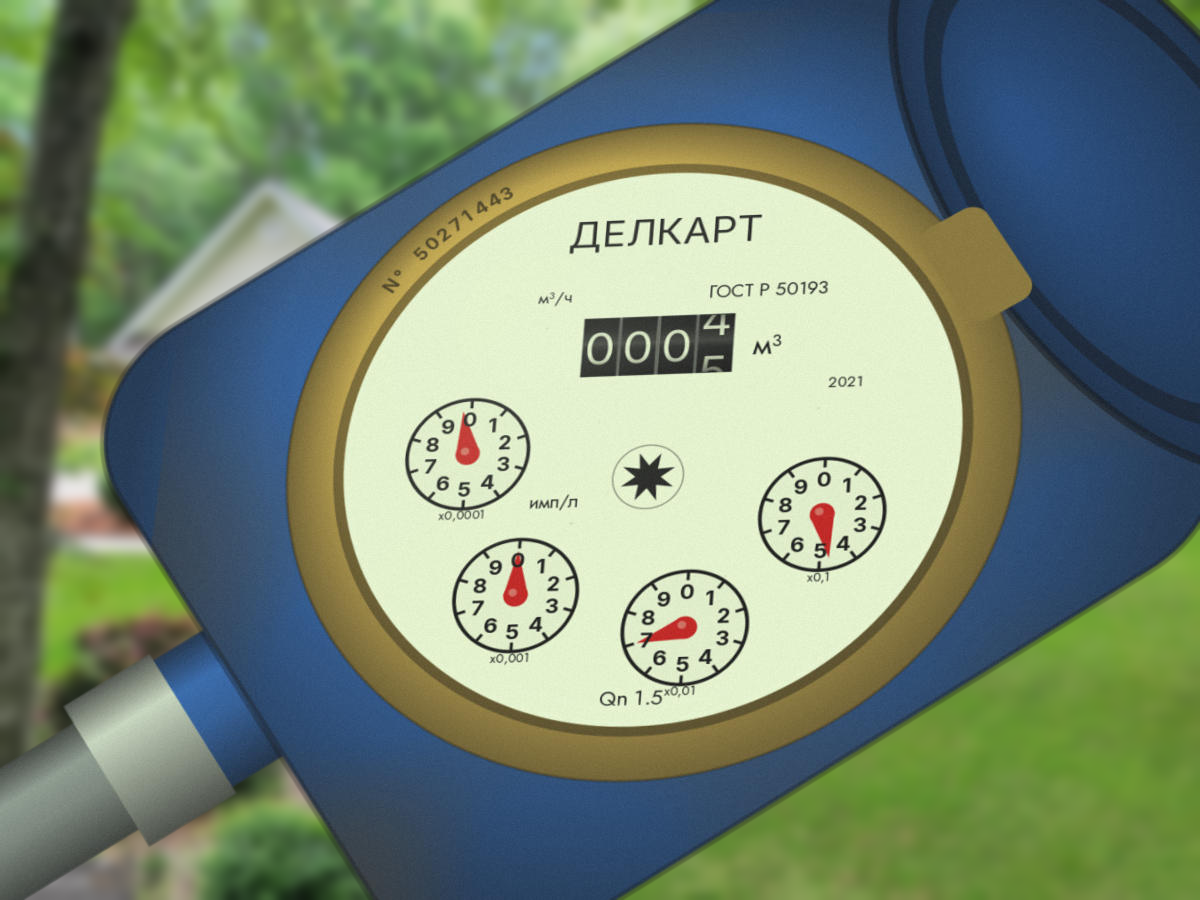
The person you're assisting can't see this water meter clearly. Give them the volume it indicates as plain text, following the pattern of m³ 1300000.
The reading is m³ 4.4699
